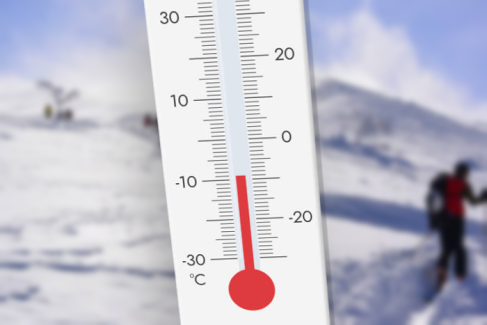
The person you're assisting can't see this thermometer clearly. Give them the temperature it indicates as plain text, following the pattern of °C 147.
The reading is °C -9
